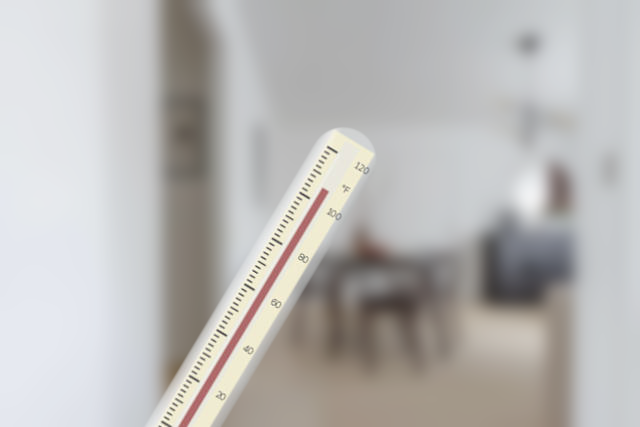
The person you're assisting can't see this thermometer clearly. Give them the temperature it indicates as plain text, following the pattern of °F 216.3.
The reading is °F 106
